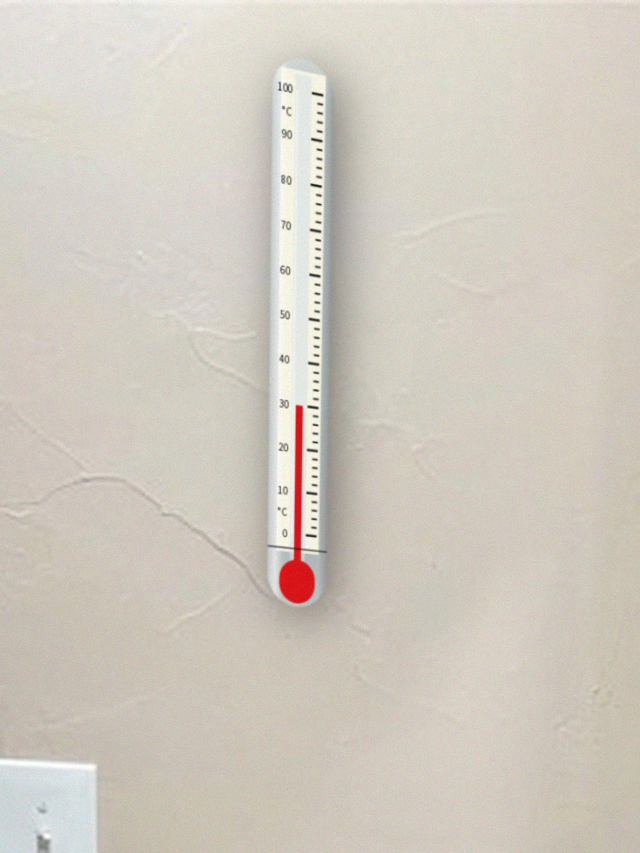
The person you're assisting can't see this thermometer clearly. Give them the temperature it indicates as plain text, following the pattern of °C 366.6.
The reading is °C 30
